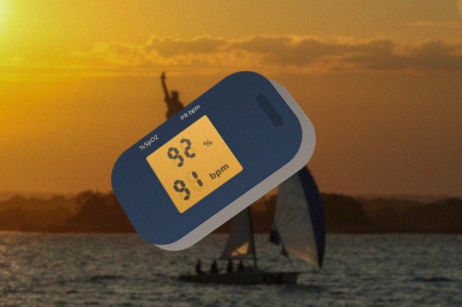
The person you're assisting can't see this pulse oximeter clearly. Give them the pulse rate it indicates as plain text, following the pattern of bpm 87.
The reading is bpm 91
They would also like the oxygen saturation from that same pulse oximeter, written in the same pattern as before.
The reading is % 92
